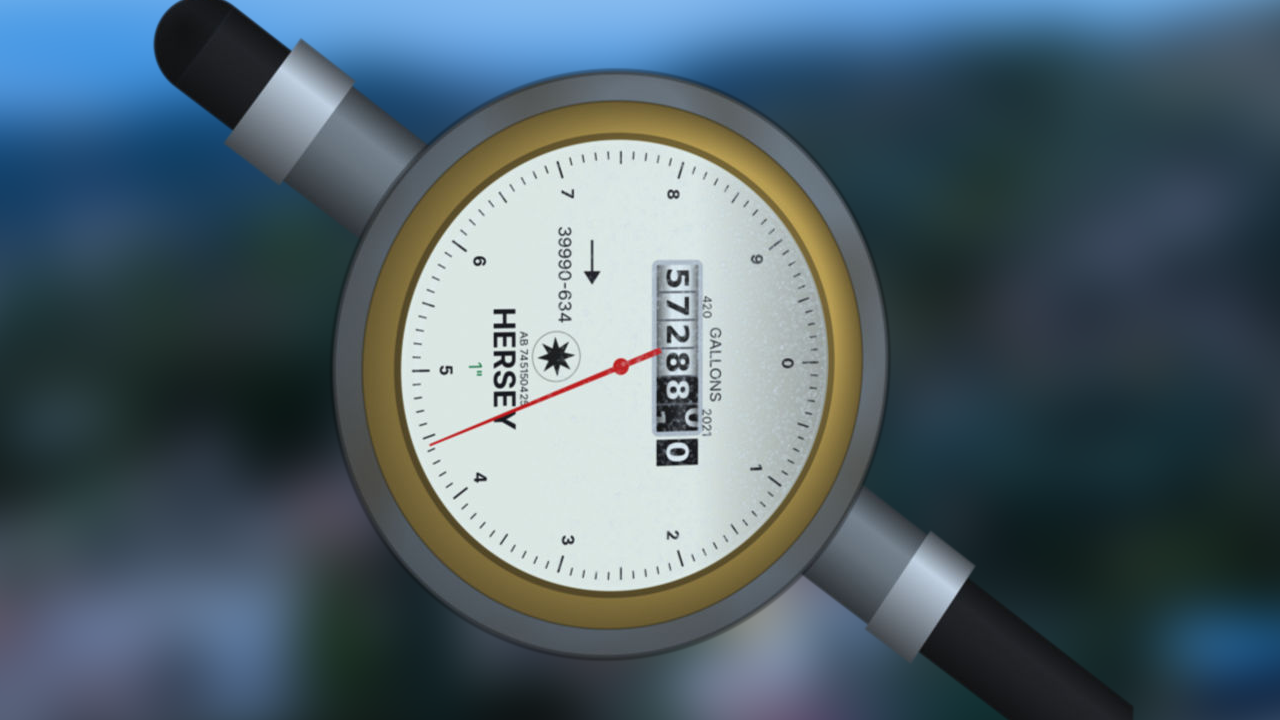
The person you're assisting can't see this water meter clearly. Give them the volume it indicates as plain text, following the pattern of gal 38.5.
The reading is gal 5728804.4
